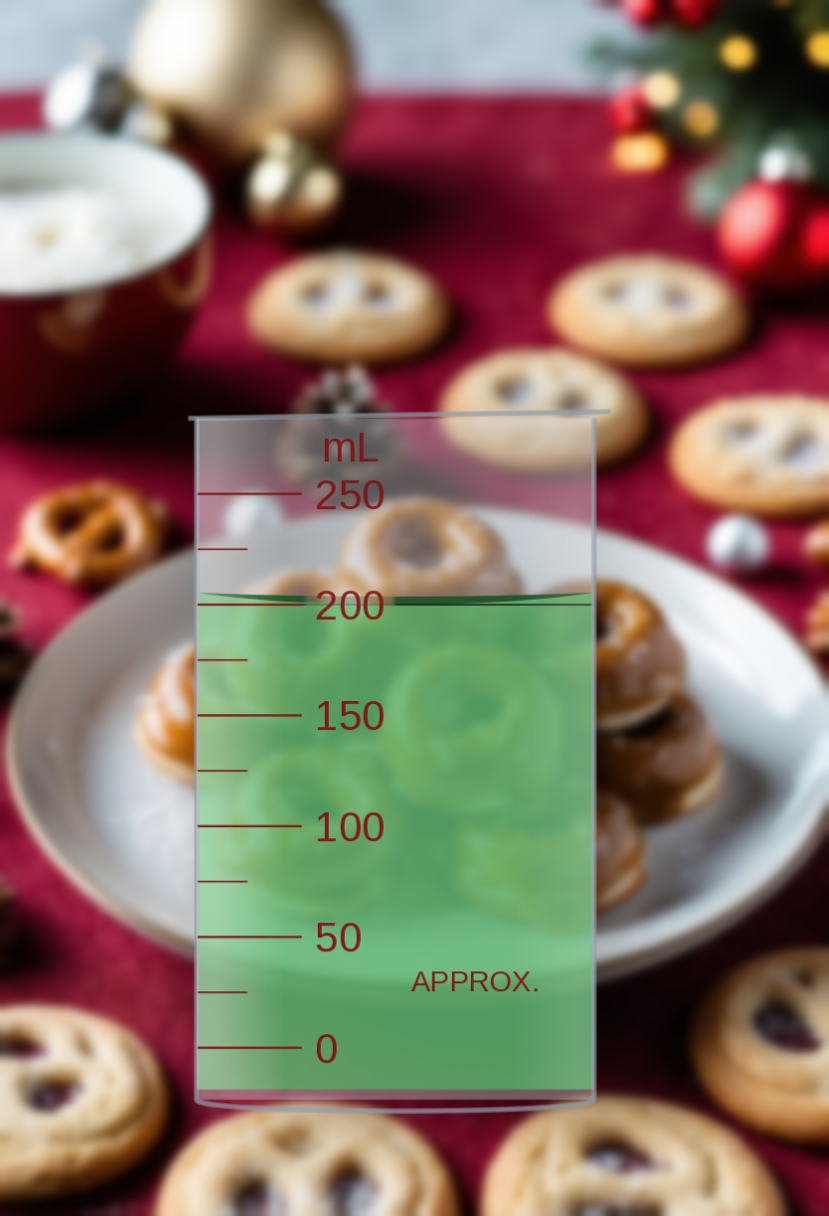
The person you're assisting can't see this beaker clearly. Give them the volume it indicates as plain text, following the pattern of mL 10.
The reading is mL 200
